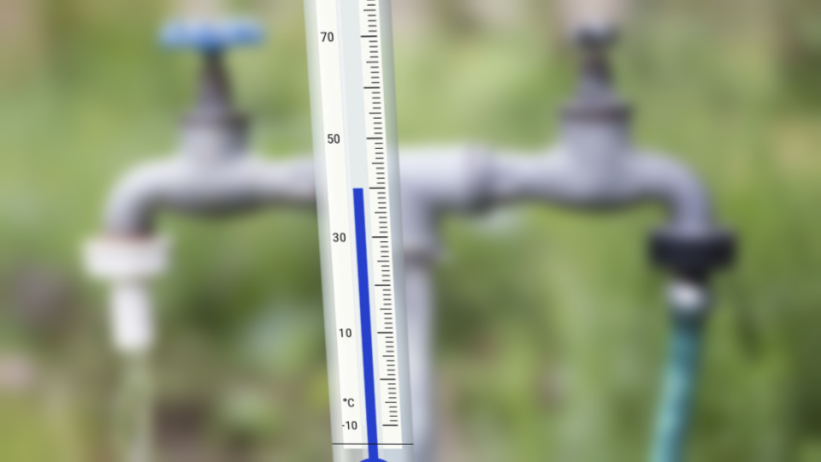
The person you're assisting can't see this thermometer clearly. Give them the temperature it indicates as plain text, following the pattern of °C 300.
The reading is °C 40
